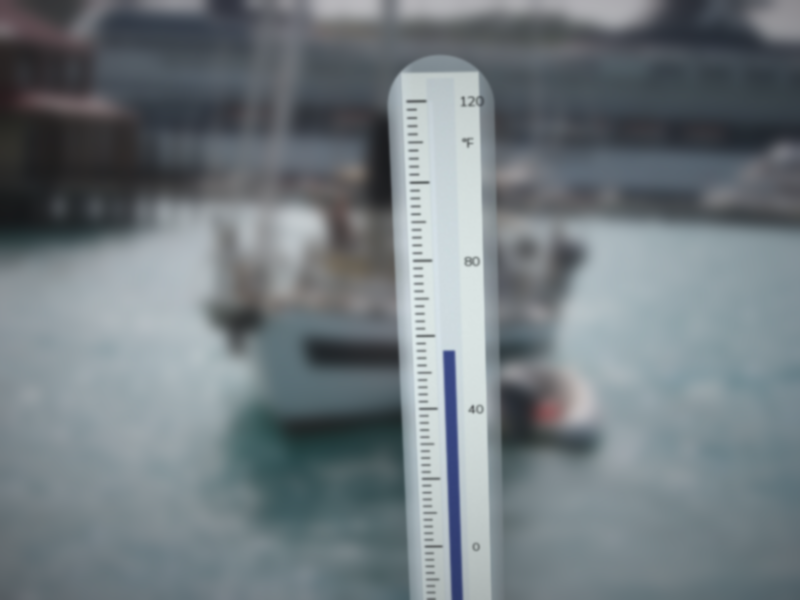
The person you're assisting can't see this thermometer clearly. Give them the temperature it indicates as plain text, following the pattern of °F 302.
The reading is °F 56
